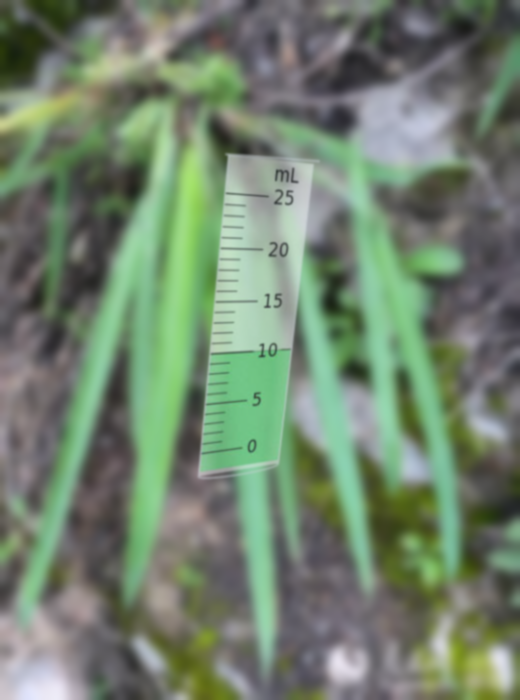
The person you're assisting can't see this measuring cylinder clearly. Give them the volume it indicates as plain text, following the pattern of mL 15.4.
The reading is mL 10
